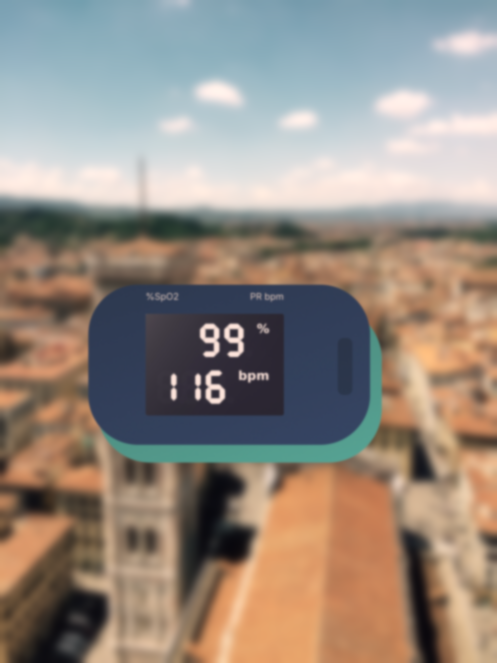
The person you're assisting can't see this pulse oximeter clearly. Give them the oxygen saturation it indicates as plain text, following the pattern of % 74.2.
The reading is % 99
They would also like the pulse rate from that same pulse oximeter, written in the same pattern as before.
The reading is bpm 116
